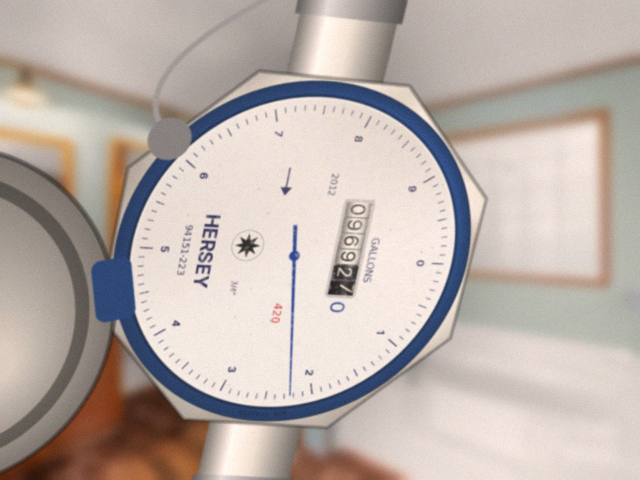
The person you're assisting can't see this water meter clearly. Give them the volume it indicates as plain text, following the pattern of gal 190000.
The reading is gal 969272.2
